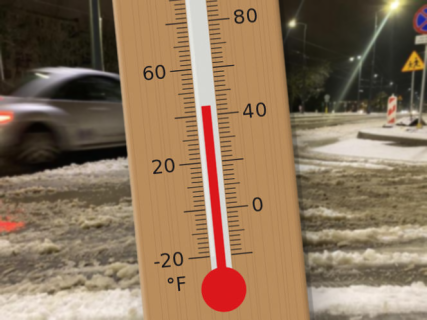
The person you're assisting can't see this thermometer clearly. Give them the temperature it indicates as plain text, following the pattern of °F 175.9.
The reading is °F 44
